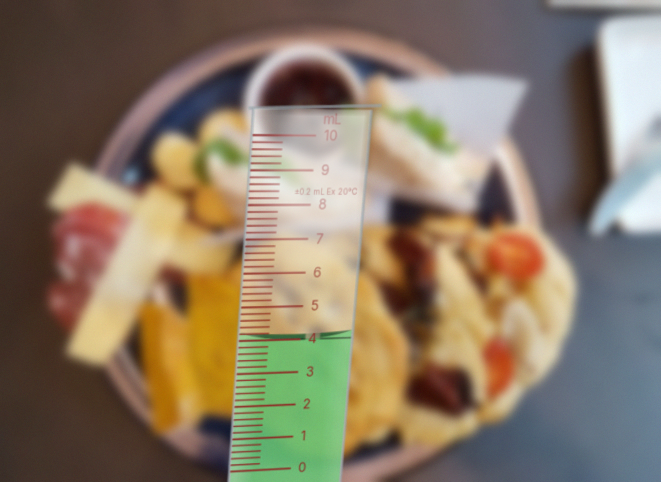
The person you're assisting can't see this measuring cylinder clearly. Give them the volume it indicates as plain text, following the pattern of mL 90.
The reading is mL 4
